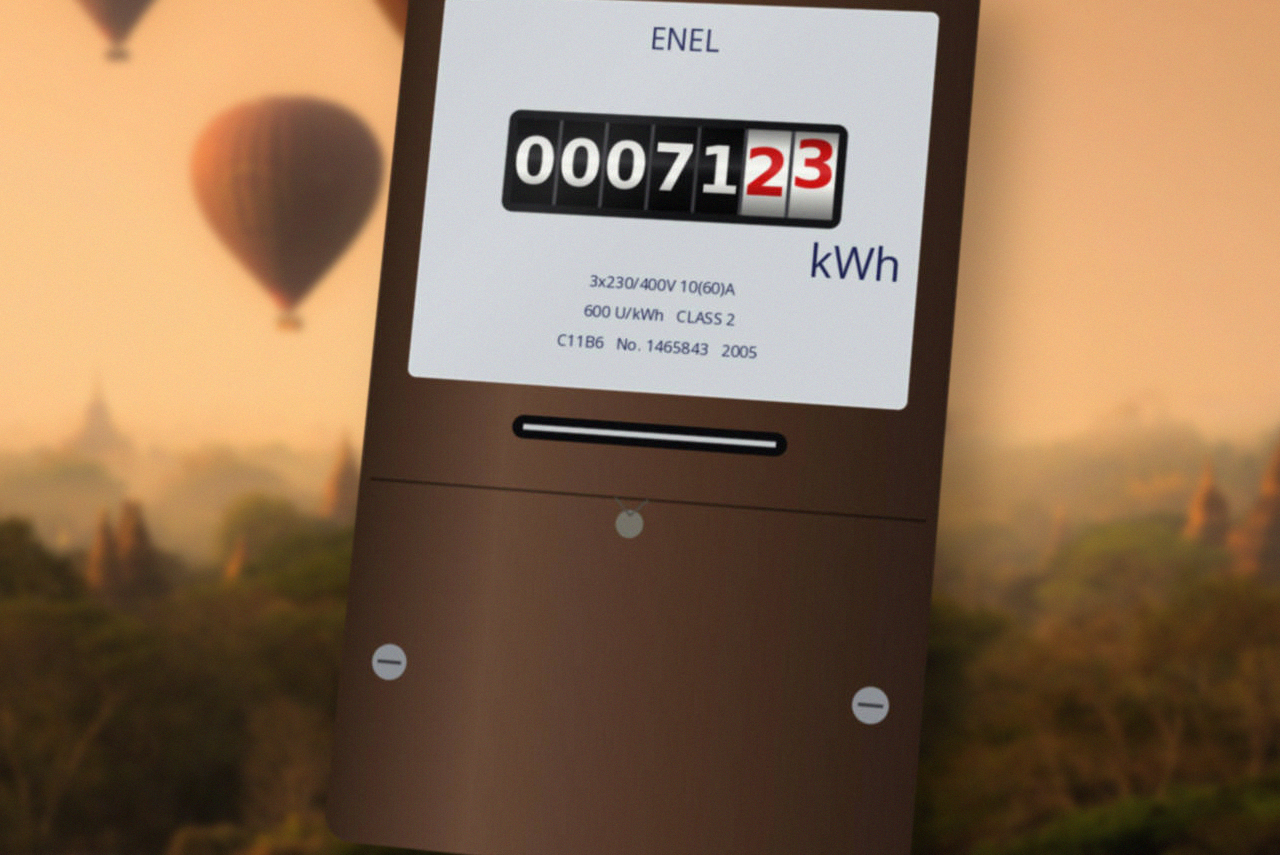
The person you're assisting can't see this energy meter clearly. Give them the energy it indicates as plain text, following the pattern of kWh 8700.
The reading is kWh 71.23
